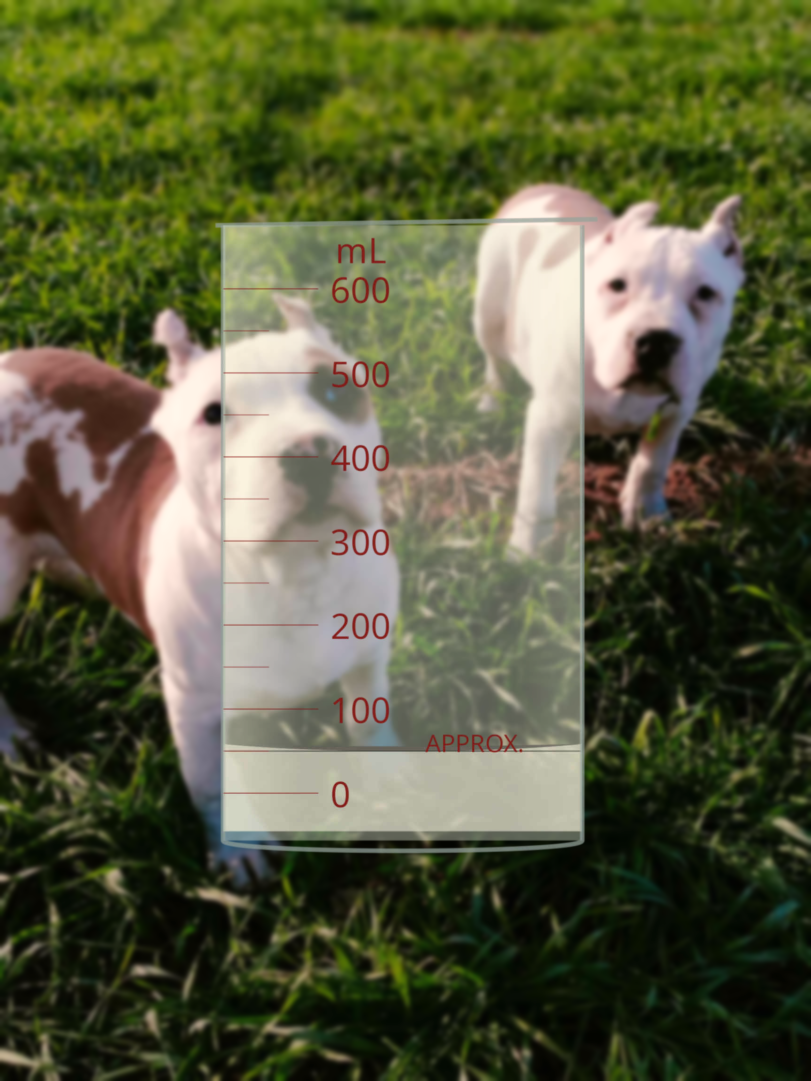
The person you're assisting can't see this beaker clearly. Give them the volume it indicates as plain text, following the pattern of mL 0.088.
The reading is mL 50
